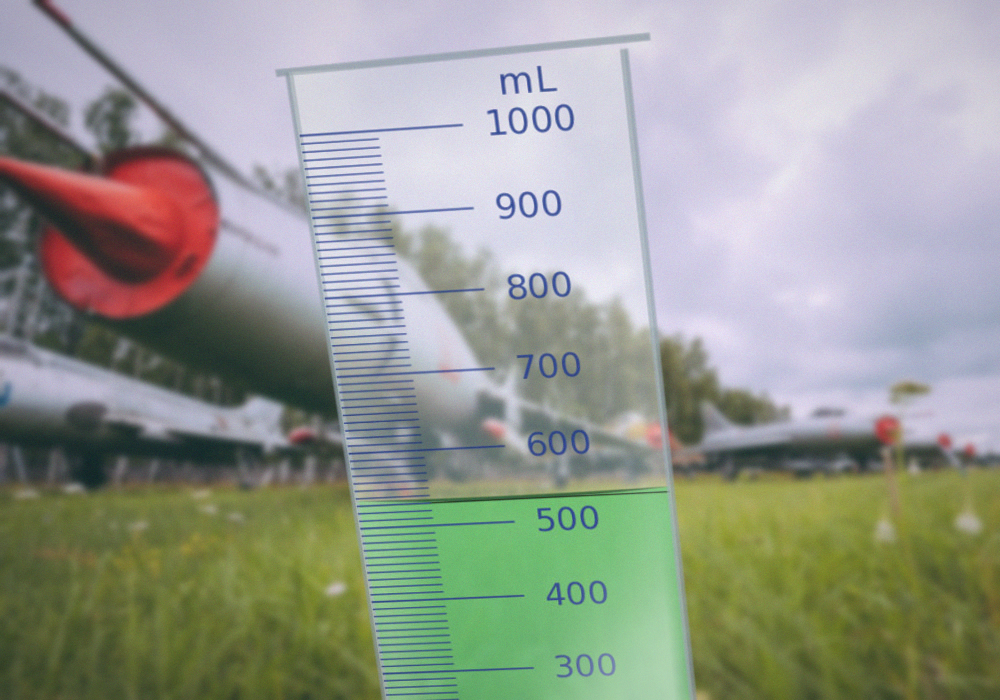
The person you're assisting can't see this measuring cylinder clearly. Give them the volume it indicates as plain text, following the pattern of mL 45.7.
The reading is mL 530
